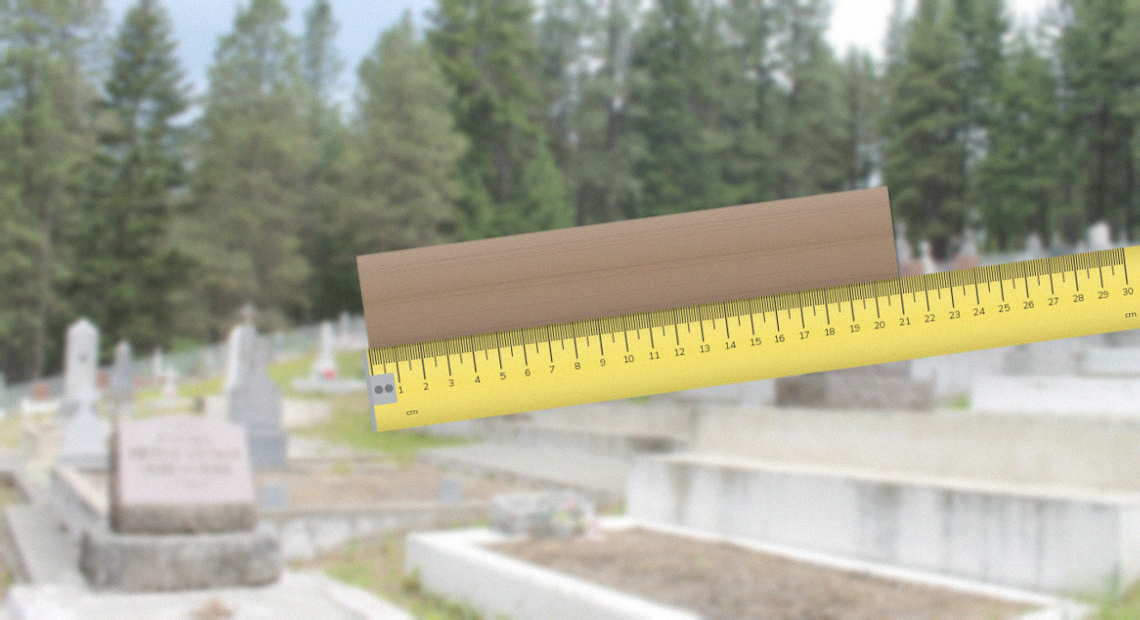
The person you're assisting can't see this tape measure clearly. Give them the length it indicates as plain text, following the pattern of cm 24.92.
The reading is cm 21
